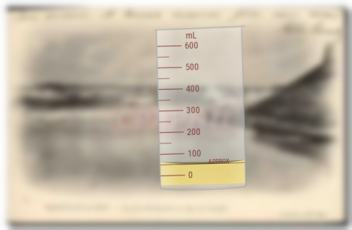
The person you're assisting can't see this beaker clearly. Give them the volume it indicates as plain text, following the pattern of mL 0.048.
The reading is mL 50
